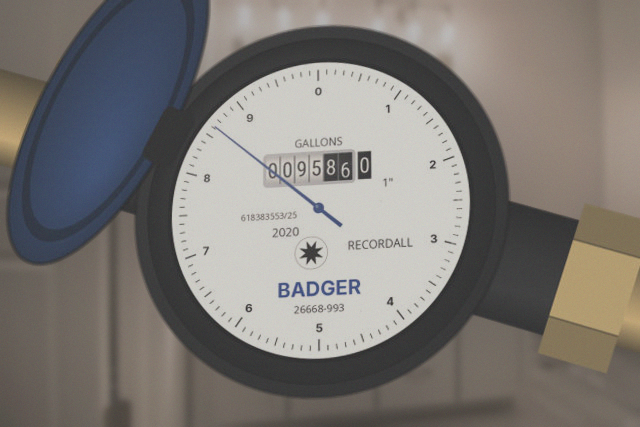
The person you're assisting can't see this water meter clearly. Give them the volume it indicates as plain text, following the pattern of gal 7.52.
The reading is gal 95858.6
